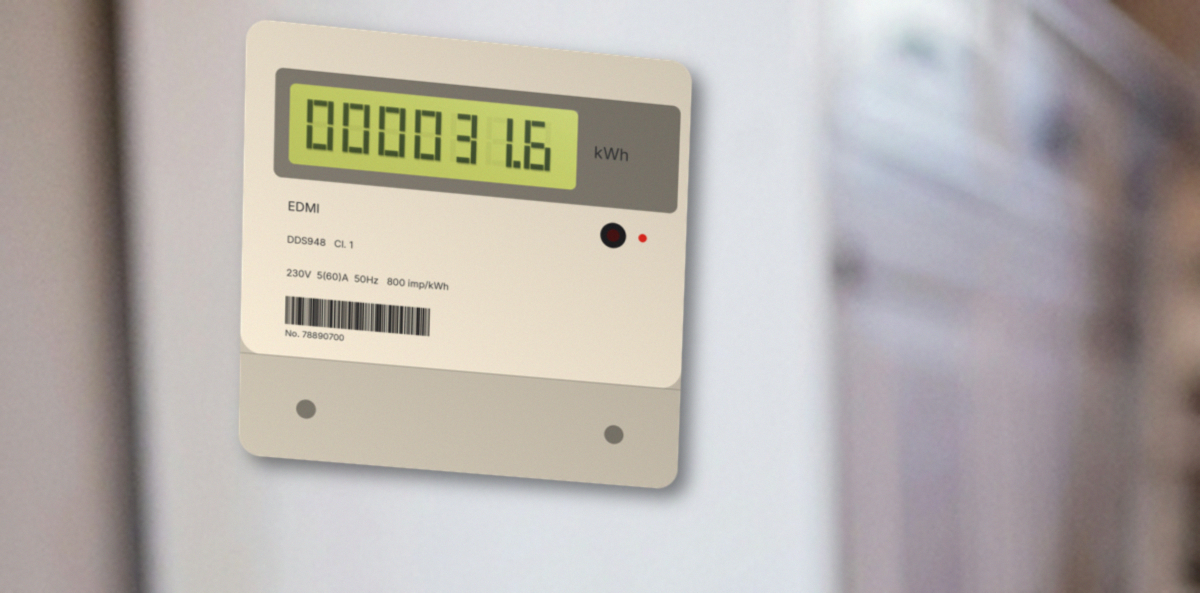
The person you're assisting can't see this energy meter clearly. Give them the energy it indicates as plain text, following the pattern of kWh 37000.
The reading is kWh 31.6
